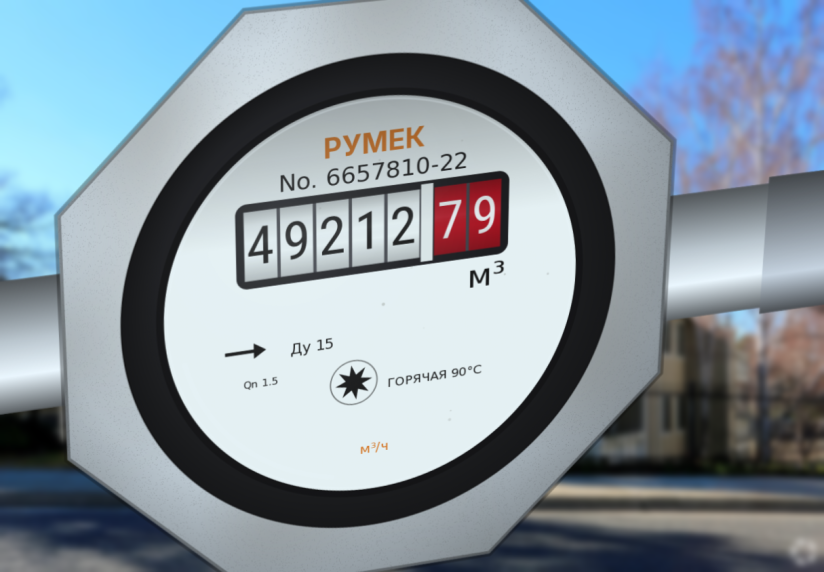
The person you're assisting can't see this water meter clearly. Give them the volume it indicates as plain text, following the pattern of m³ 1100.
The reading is m³ 49212.79
